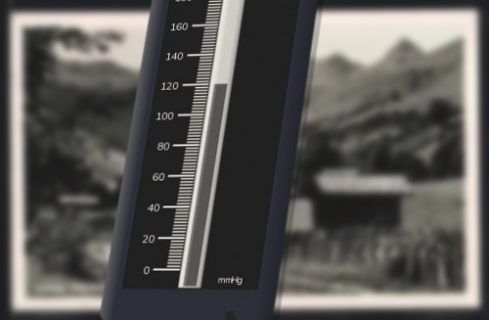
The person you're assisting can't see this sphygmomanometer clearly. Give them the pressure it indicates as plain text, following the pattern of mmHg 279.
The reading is mmHg 120
